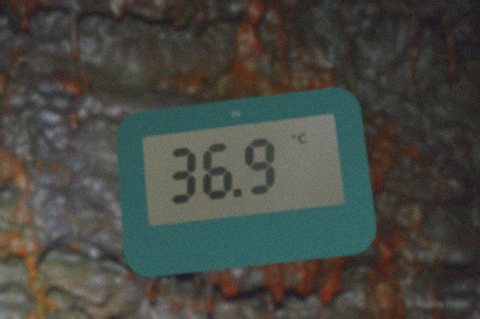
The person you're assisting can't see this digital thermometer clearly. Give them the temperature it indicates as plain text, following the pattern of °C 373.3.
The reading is °C 36.9
